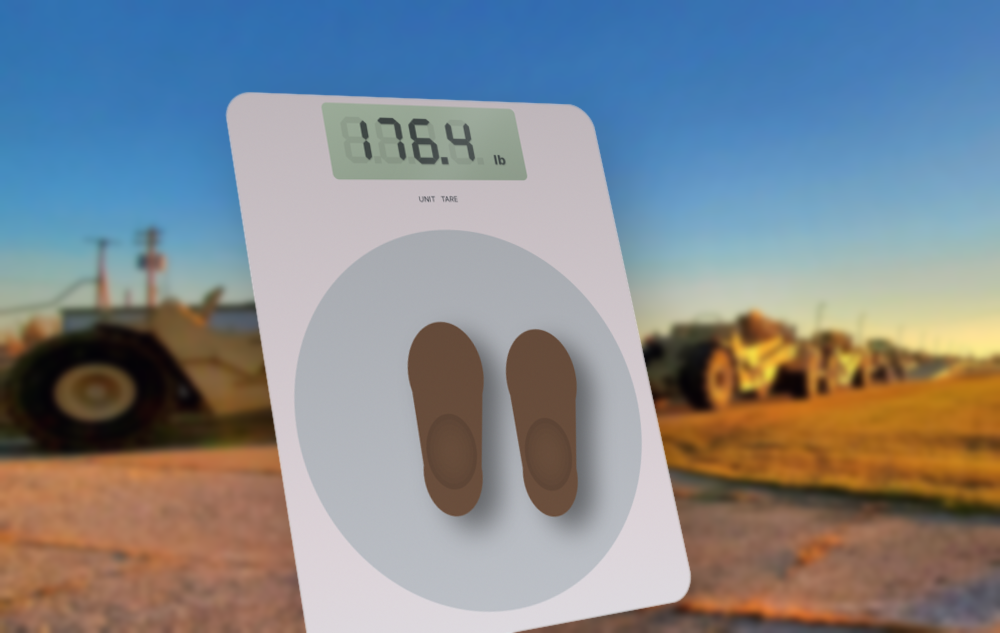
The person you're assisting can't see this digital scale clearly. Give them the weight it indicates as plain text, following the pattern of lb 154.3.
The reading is lb 176.4
